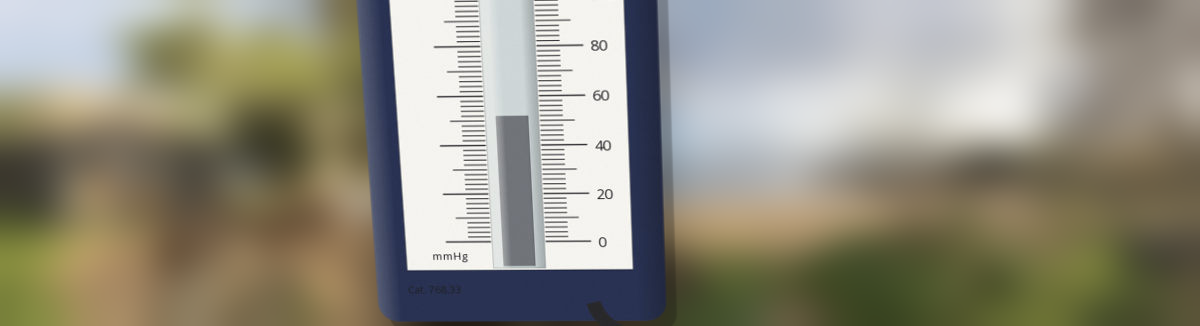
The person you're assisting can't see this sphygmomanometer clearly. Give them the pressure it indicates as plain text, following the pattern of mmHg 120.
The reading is mmHg 52
